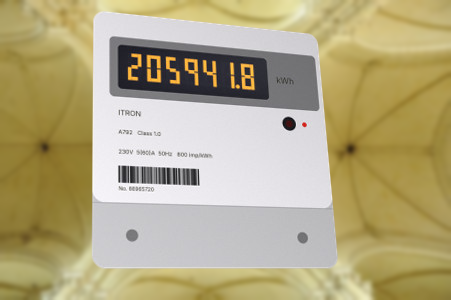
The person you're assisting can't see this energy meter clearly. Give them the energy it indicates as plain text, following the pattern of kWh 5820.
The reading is kWh 205941.8
